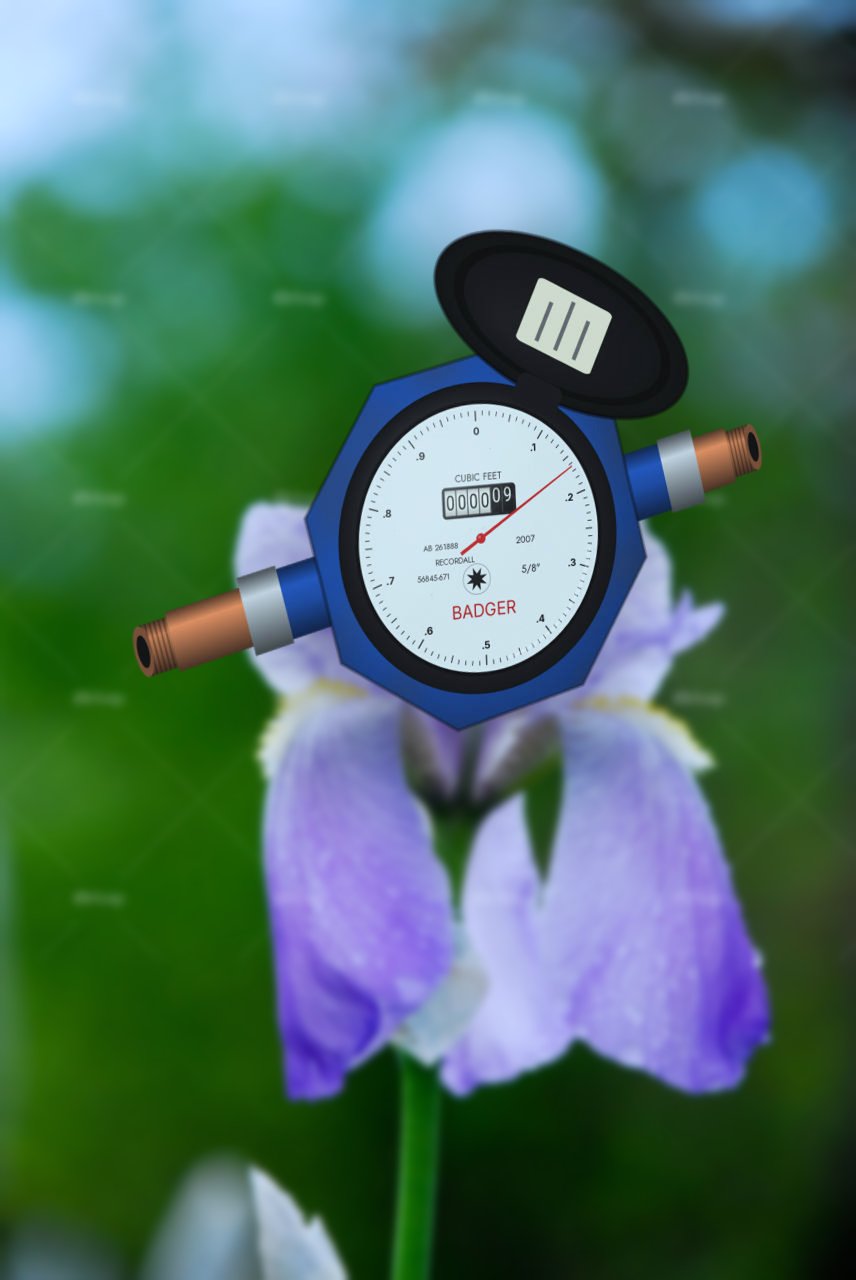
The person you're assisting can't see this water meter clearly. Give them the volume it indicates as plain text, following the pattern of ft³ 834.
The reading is ft³ 9.16
